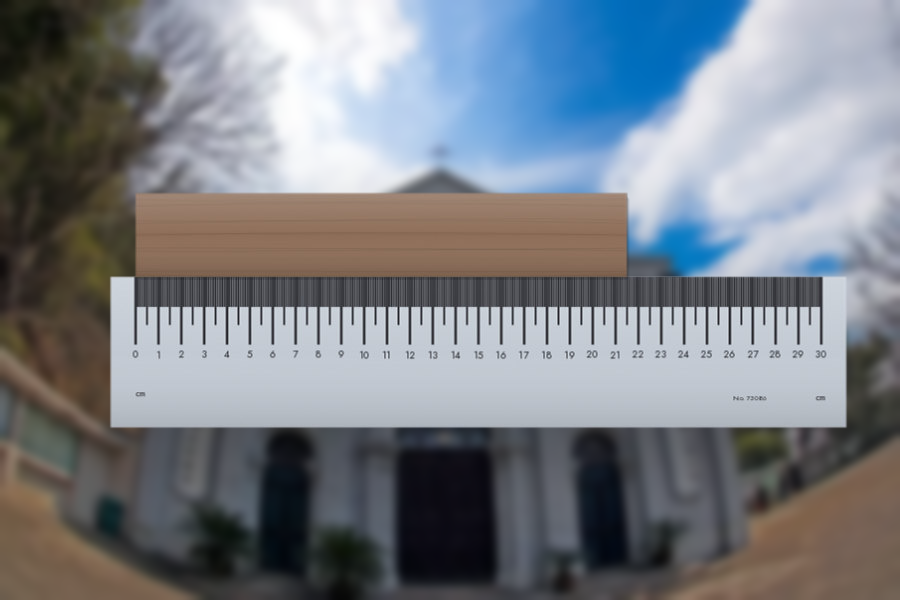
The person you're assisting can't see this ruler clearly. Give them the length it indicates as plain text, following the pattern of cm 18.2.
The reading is cm 21.5
